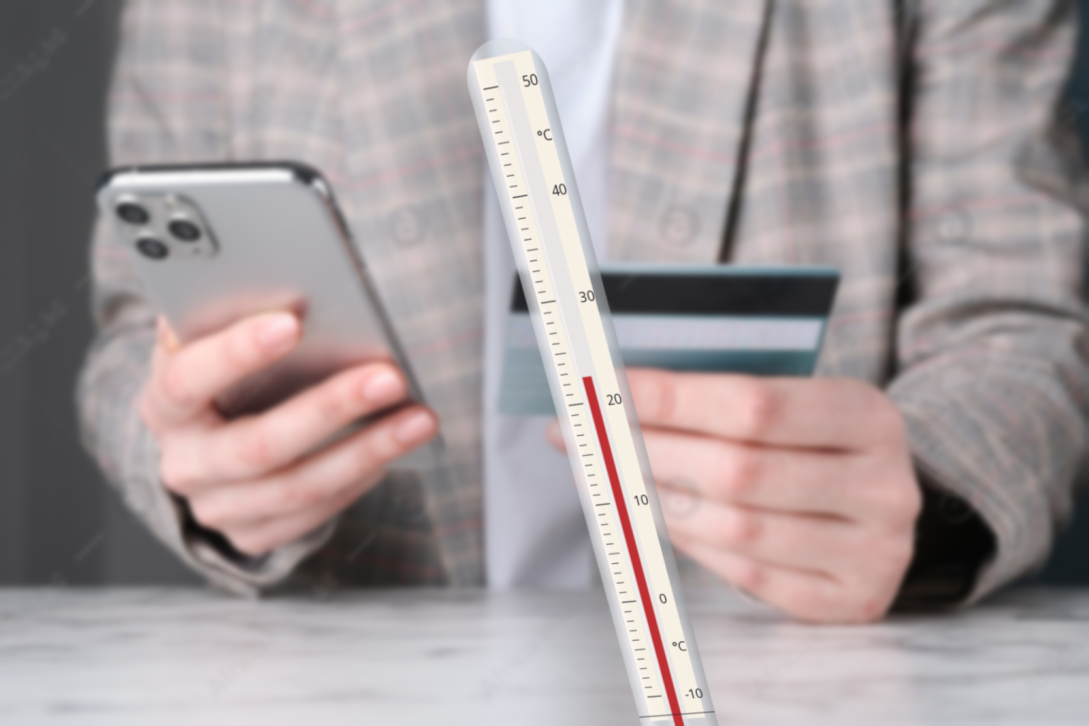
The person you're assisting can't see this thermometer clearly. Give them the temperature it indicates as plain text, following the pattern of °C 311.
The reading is °C 22.5
